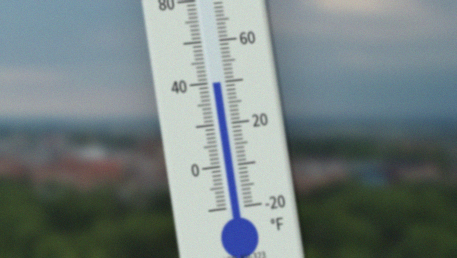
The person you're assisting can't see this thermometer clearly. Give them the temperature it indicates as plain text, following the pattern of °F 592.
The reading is °F 40
